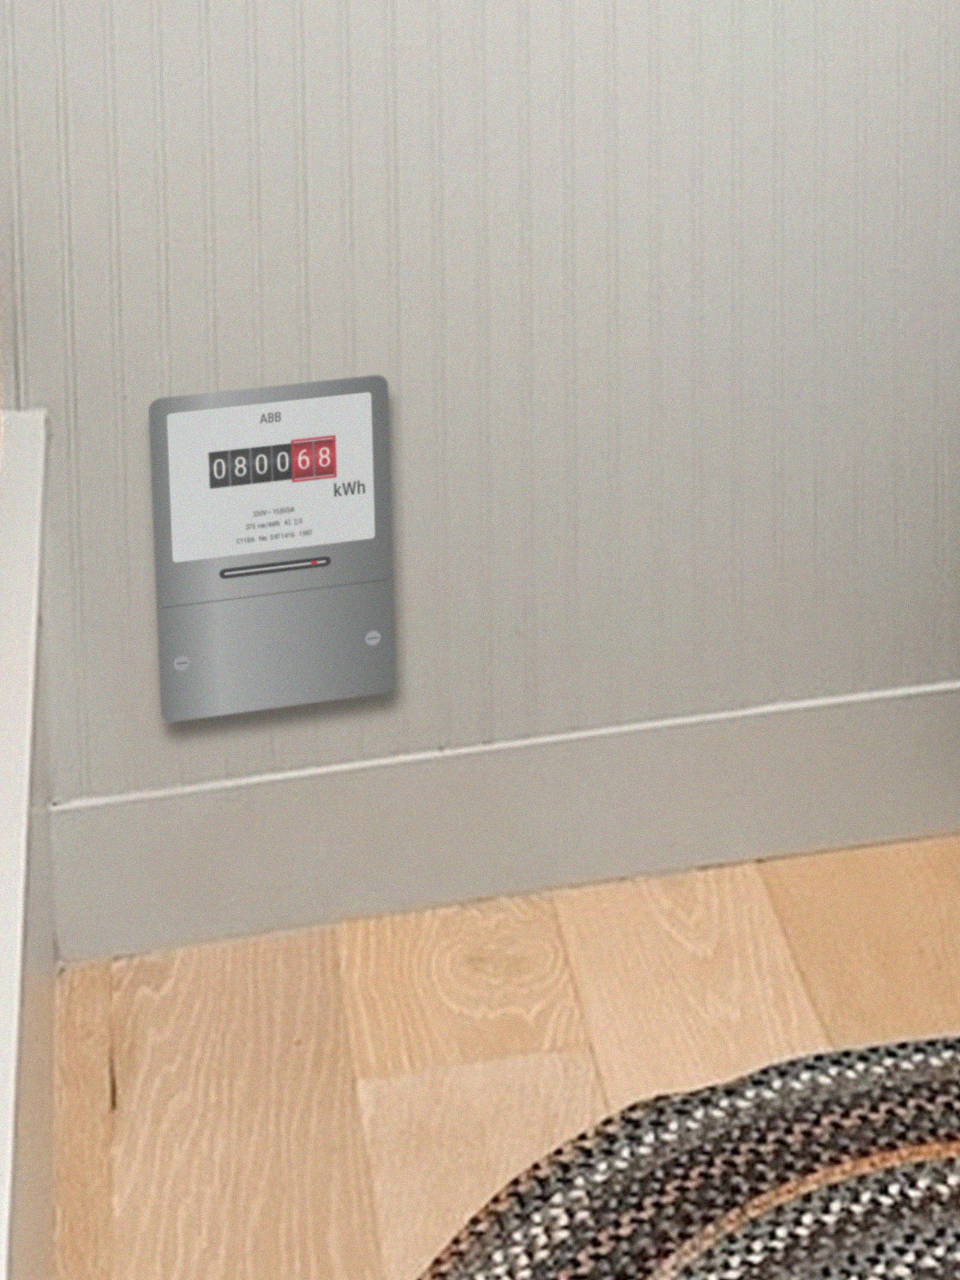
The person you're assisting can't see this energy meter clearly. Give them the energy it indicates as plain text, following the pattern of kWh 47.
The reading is kWh 800.68
